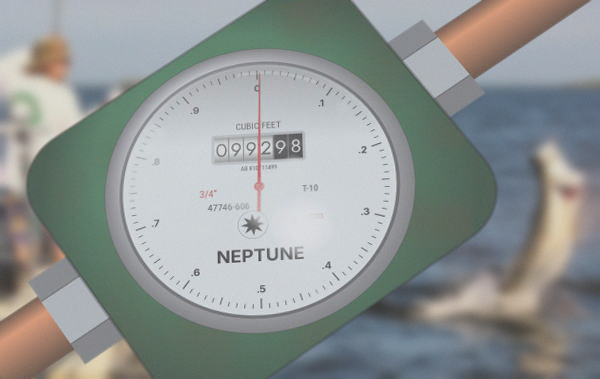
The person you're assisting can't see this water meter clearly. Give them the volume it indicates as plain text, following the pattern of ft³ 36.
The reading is ft³ 99298.00
